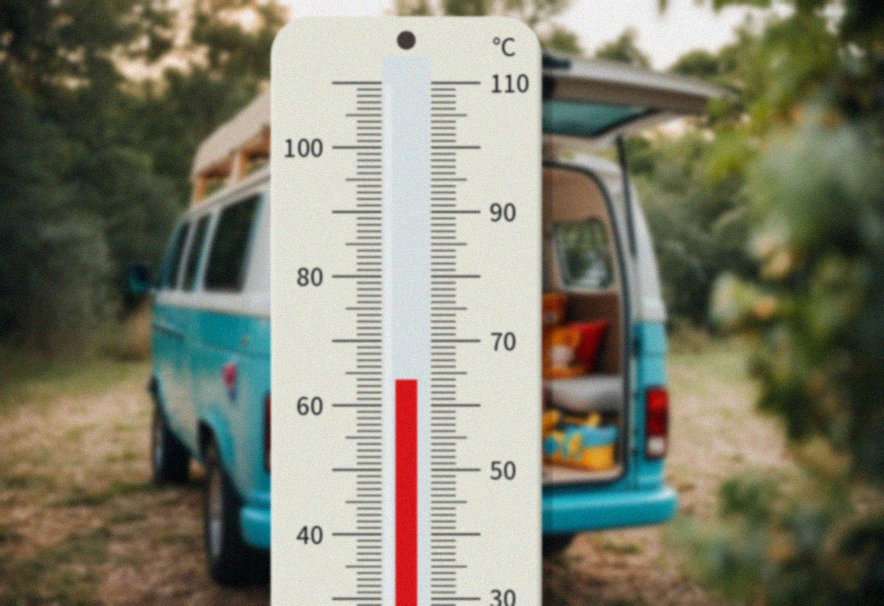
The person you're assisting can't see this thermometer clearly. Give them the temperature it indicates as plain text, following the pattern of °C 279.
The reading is °C 64
